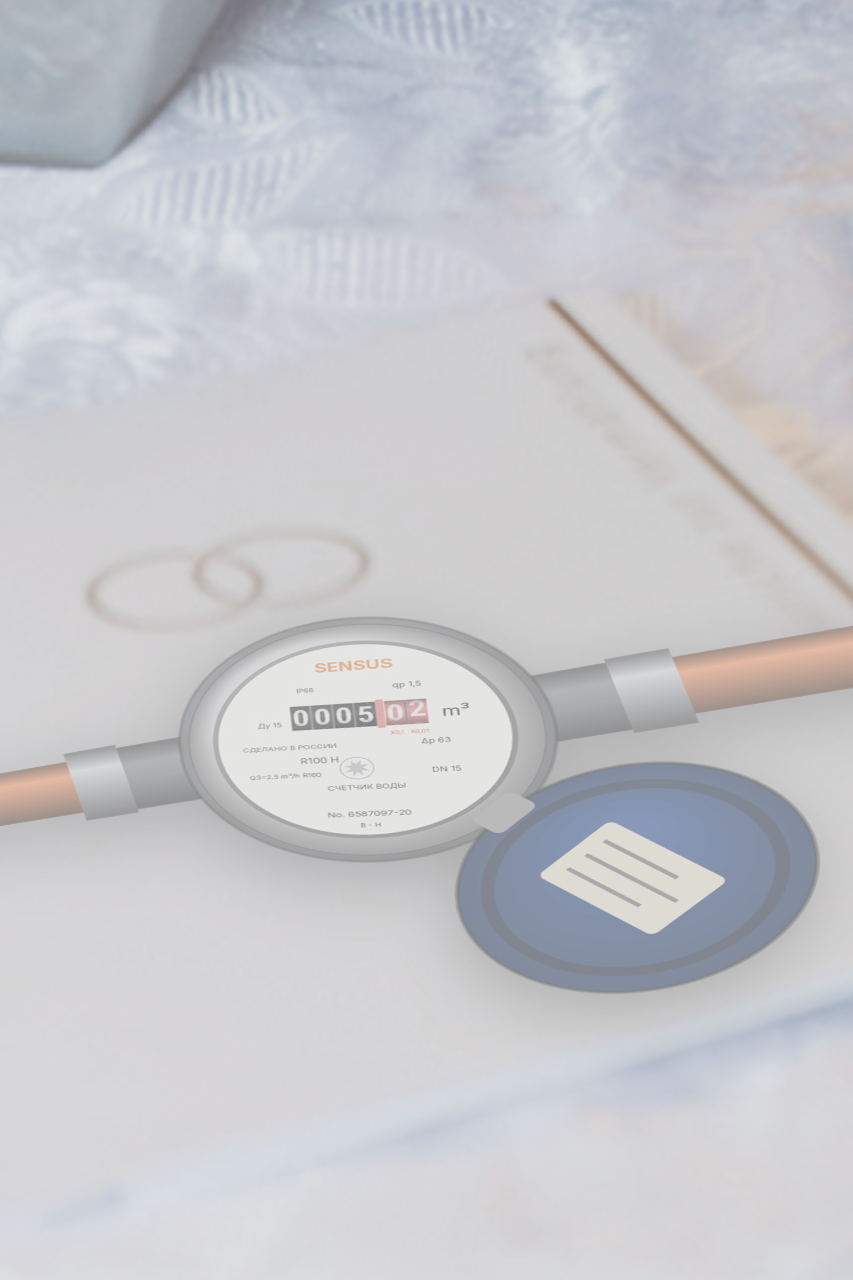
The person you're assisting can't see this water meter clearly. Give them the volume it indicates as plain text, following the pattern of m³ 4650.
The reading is m³ 5.02
